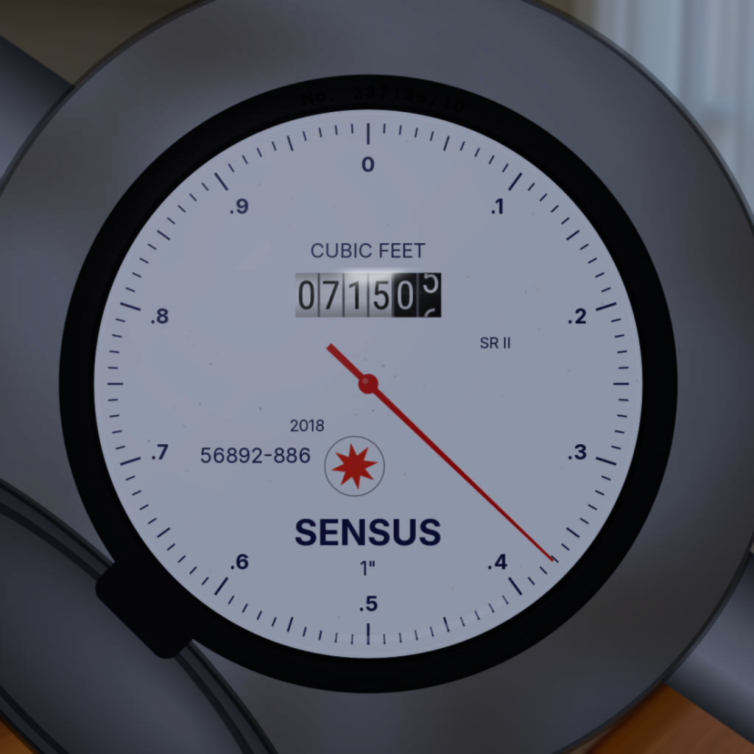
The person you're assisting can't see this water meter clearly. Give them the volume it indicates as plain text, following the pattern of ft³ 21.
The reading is ft³ 71505.37
